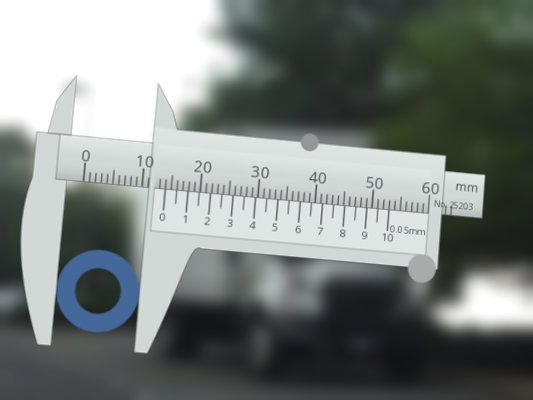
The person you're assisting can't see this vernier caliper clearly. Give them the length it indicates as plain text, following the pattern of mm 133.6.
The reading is mm 14.0
